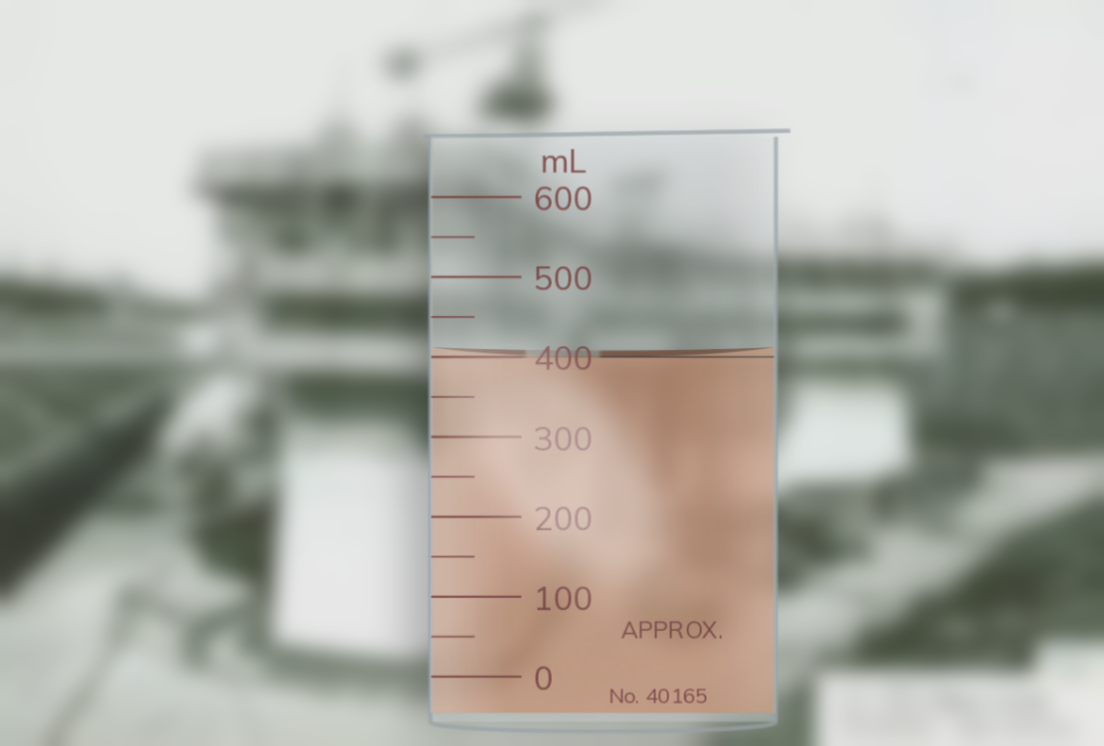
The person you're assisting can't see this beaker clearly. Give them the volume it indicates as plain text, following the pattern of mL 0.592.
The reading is mL 400
